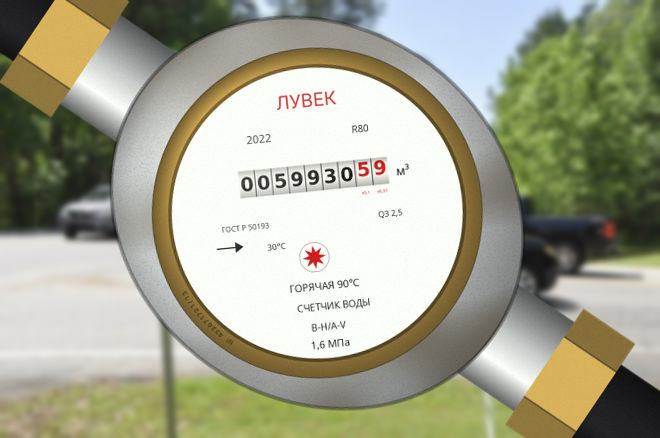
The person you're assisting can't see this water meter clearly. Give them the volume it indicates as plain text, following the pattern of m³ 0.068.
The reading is m³ 59930.59
